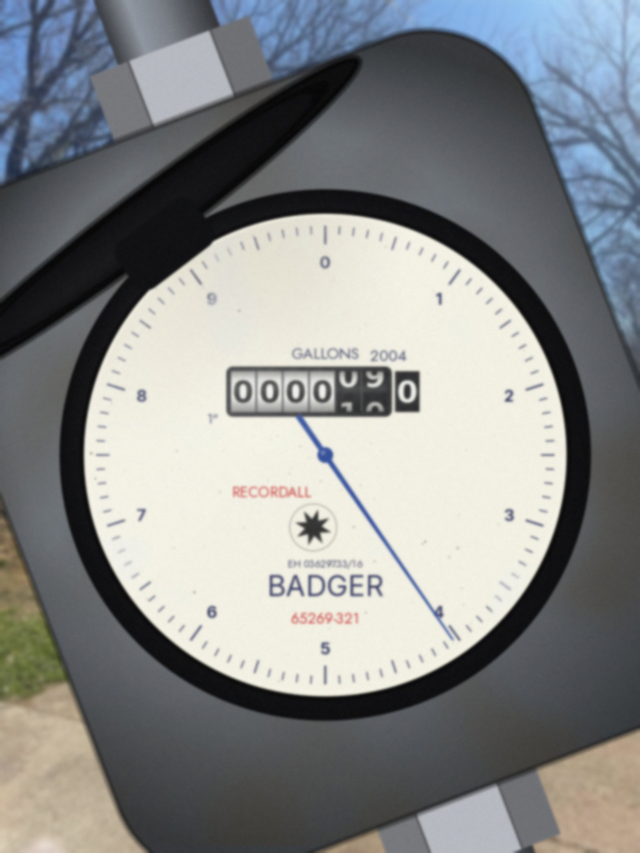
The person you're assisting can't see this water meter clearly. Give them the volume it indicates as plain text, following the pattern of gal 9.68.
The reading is gal 94.0
